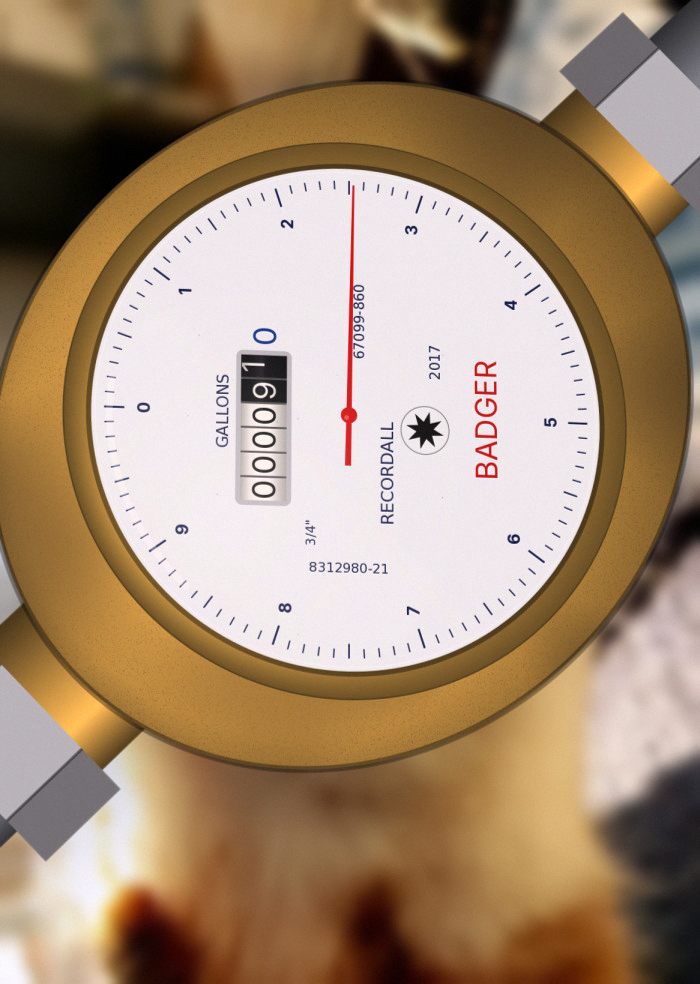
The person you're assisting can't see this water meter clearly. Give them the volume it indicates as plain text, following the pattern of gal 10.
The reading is gal 912.5
